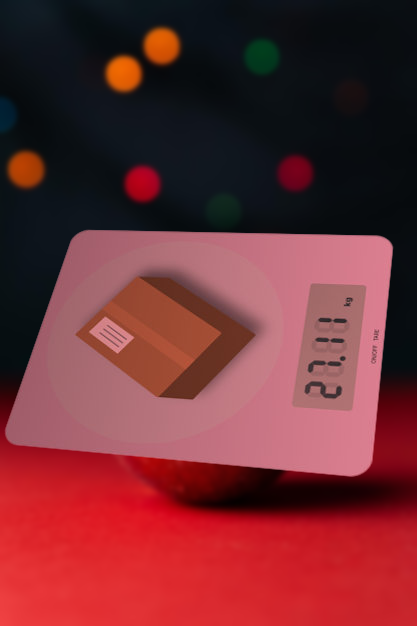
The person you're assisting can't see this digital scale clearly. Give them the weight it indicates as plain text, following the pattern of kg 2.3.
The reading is kg 27.11
